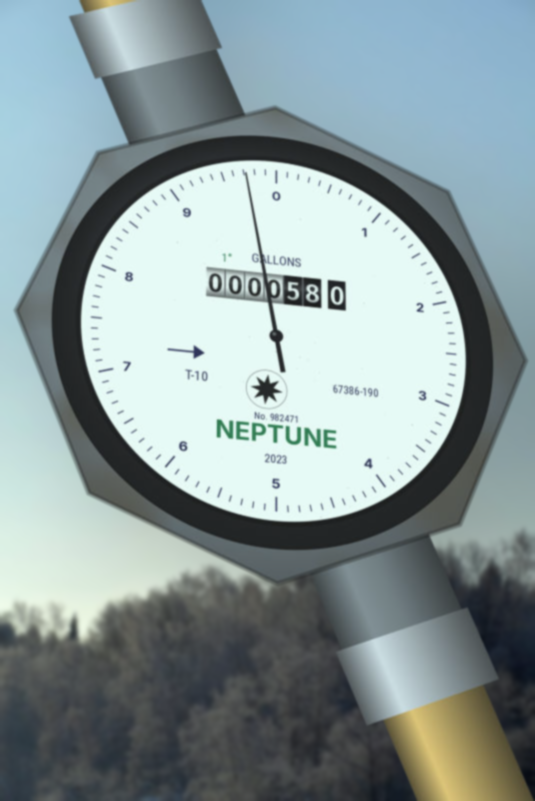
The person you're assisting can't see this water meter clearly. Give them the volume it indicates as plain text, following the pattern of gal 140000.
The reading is gal 579.7
